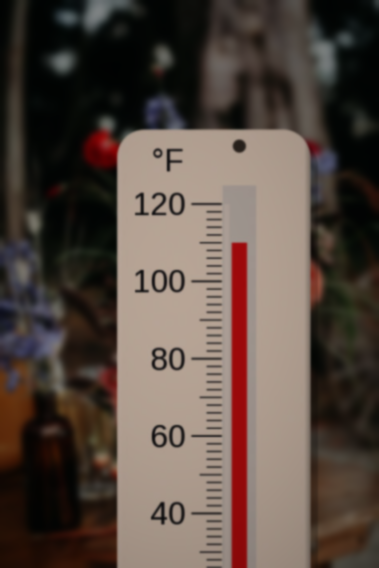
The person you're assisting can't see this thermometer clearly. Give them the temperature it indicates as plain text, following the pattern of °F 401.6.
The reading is °F 110
